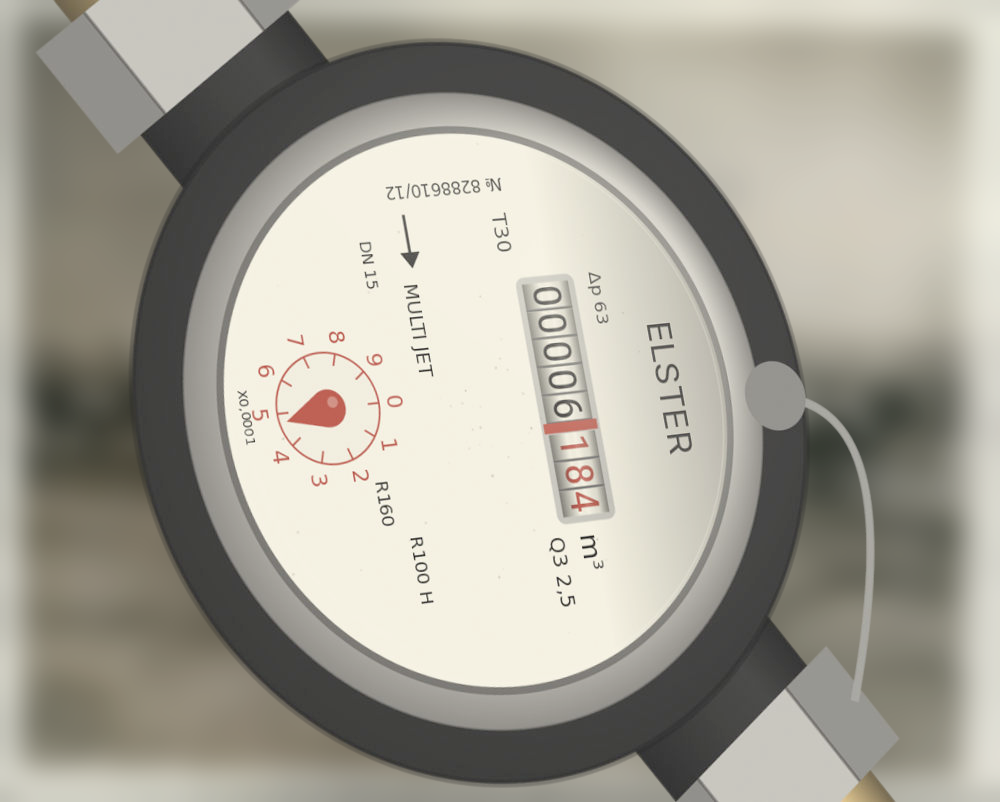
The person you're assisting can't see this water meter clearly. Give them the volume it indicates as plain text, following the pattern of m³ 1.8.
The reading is m³ 6.1844
